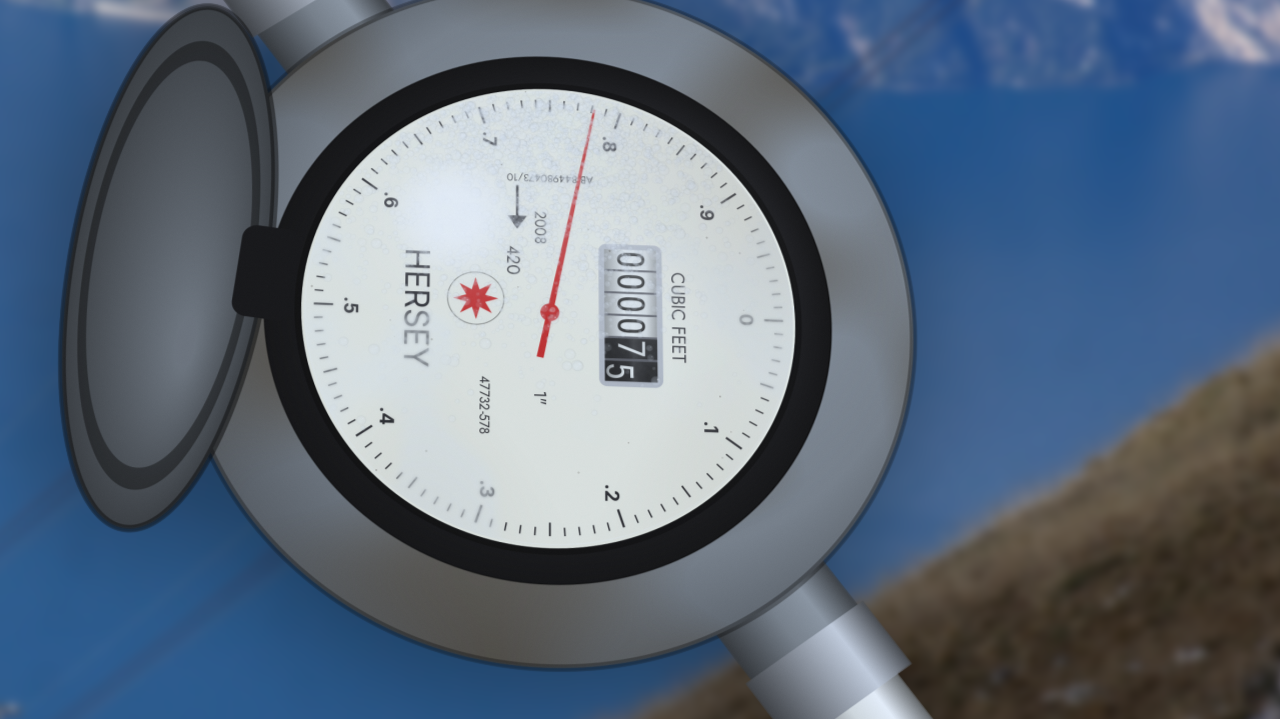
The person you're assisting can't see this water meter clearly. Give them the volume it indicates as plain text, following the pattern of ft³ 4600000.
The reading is ft³ 74.78
